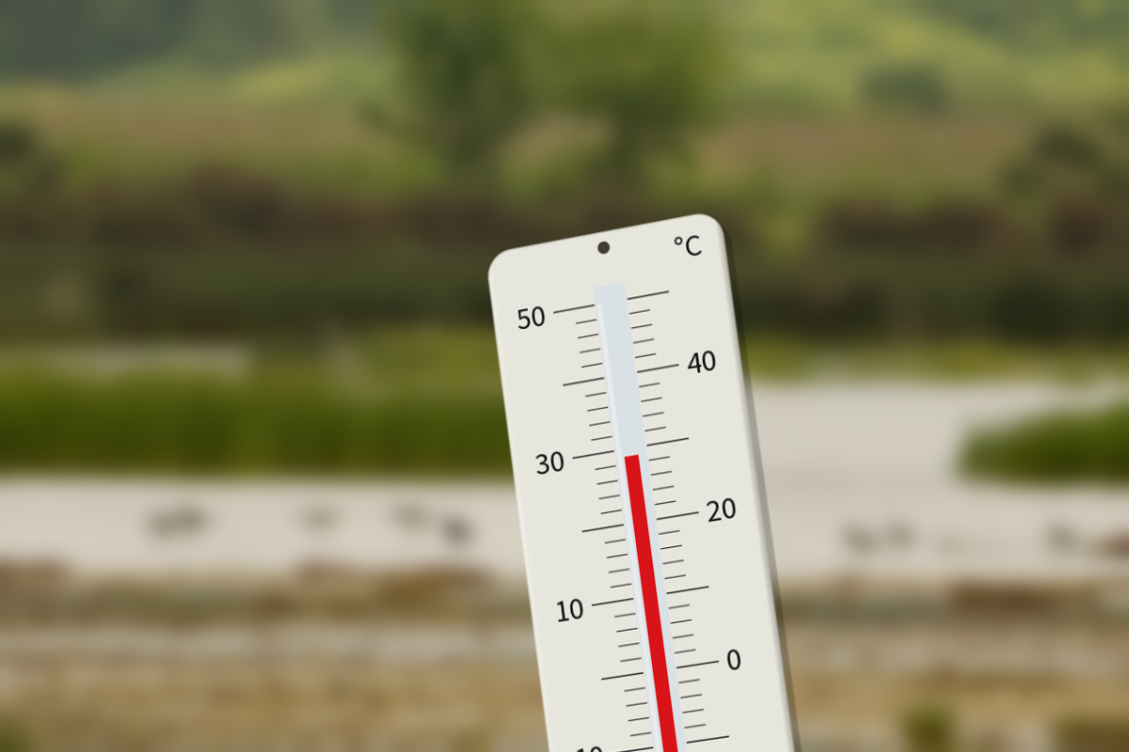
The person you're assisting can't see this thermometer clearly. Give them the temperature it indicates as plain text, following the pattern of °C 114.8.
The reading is °C 29
